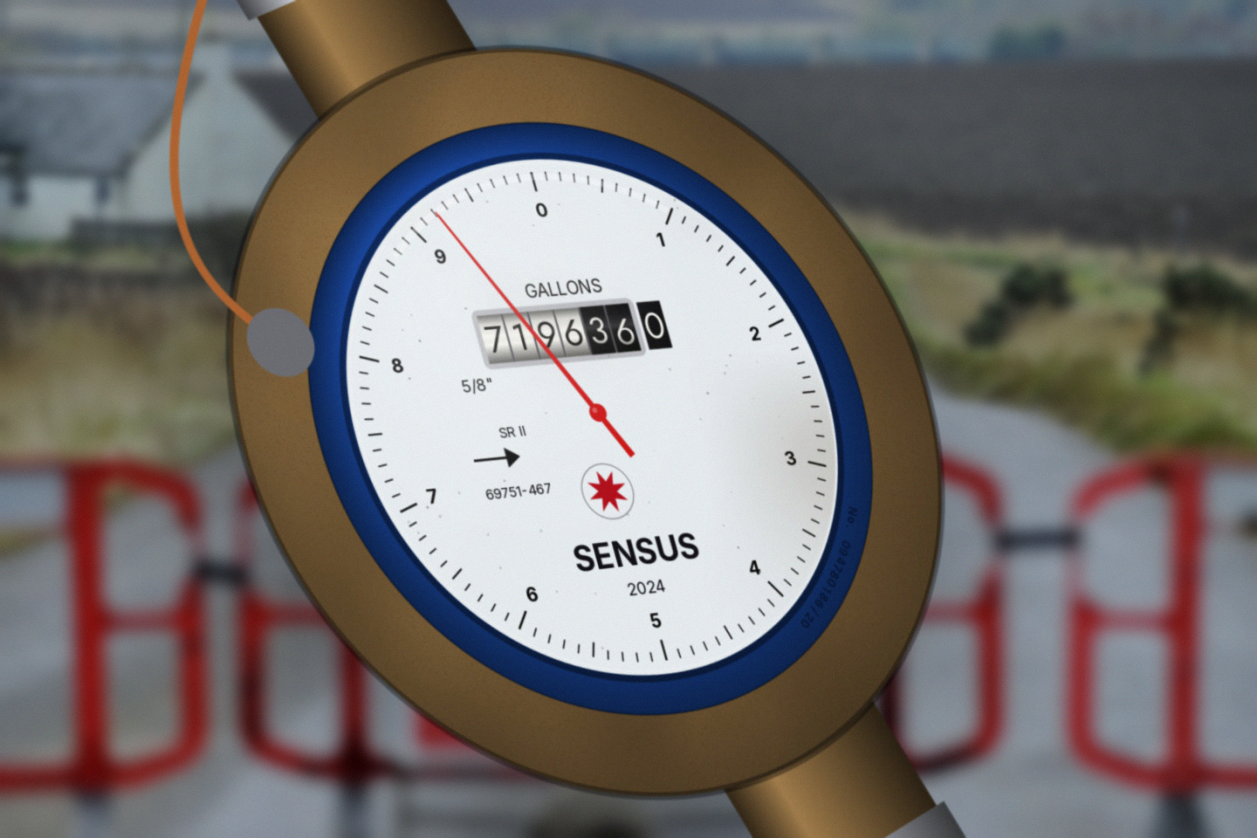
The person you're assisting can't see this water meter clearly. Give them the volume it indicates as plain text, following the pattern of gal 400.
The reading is gal 7196359.2
